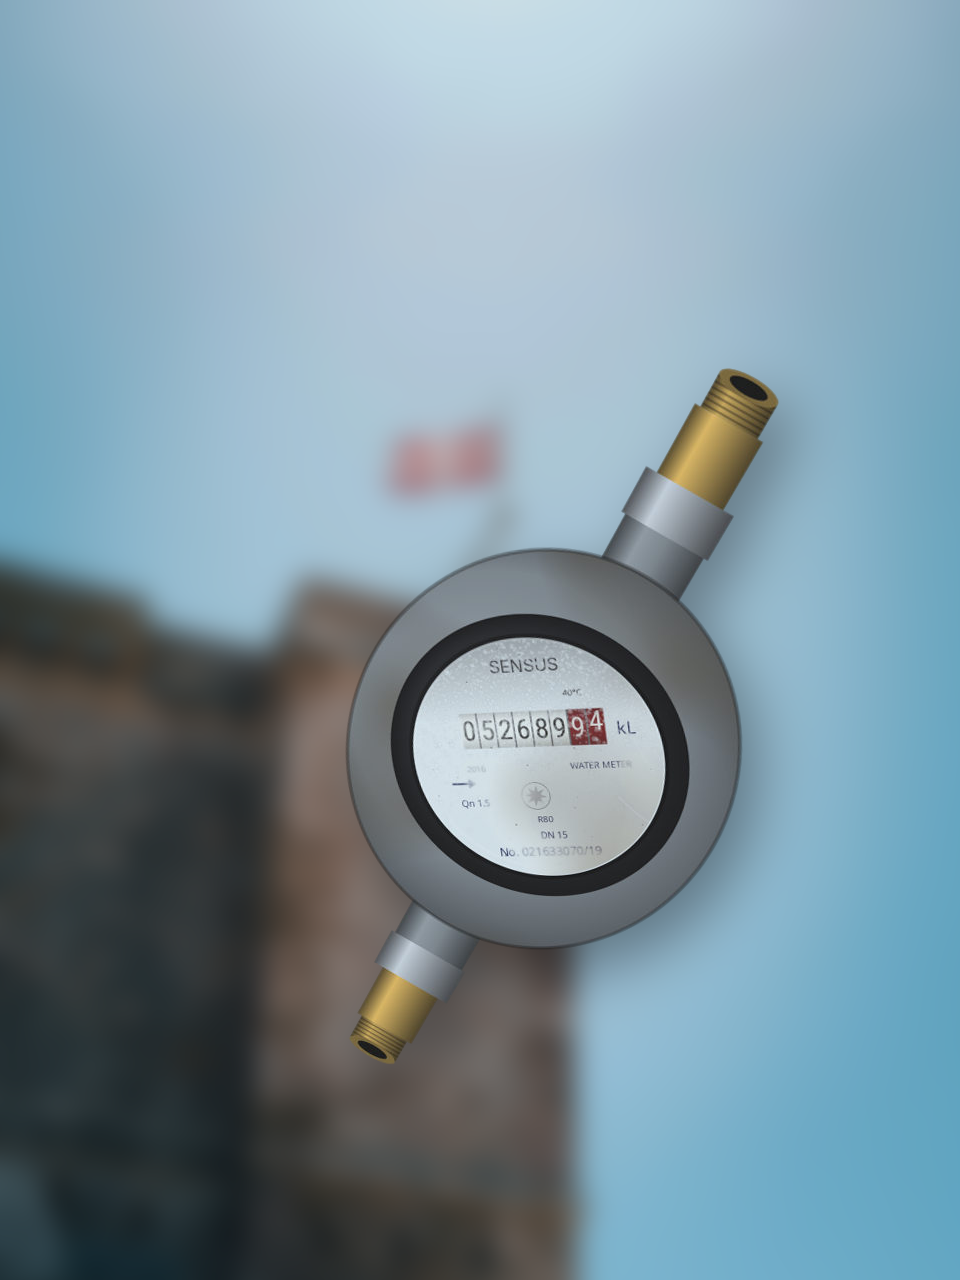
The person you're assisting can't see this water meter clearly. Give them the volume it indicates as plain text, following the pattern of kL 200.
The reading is kL 52689.94
